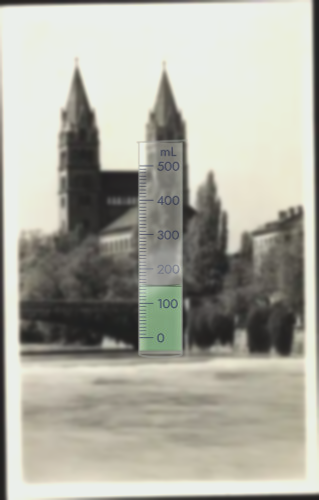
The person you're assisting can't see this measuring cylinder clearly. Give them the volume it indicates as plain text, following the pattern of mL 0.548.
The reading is mL 150
